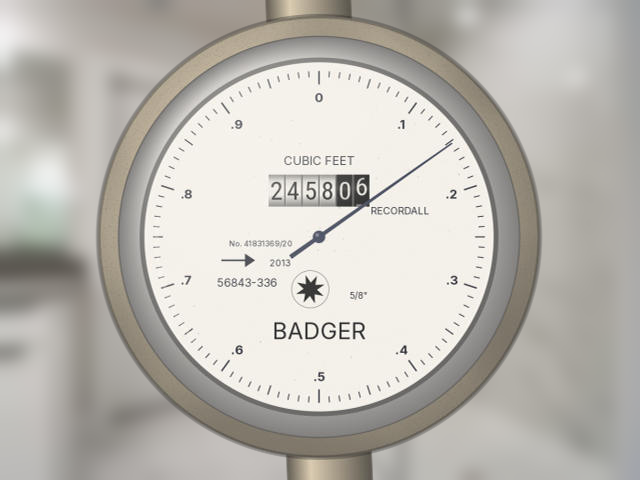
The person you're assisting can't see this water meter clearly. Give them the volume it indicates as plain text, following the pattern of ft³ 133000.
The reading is ft³ 245806.15
